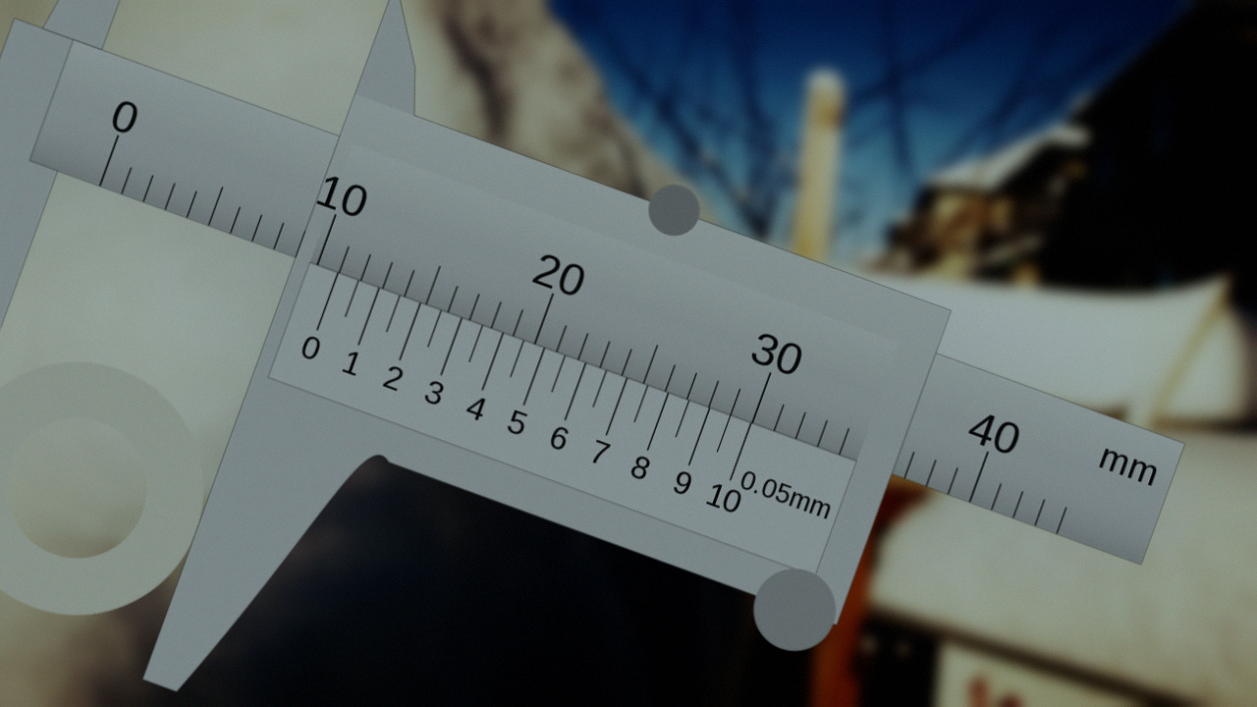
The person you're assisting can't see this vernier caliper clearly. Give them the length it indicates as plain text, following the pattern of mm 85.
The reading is mm 10.95
